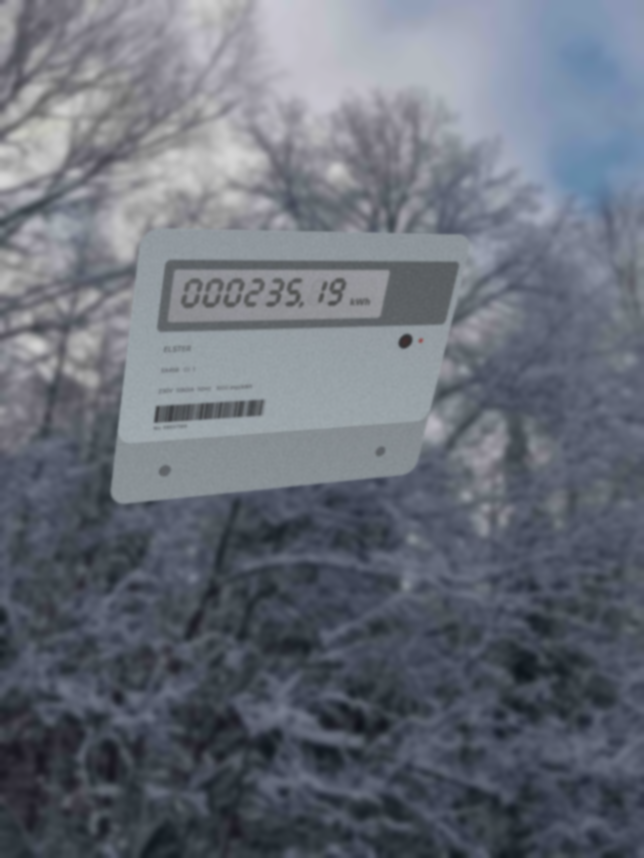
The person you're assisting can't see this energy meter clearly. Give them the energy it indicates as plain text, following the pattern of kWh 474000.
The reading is kWh 235.19
